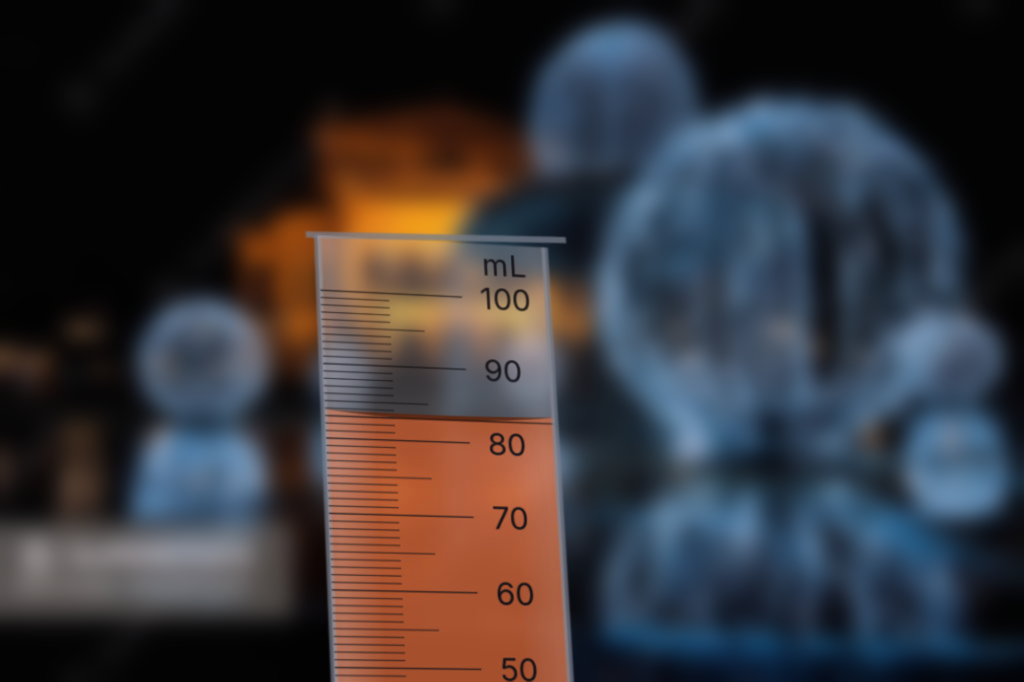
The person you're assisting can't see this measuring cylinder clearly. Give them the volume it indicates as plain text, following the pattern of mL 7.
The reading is mL 83
